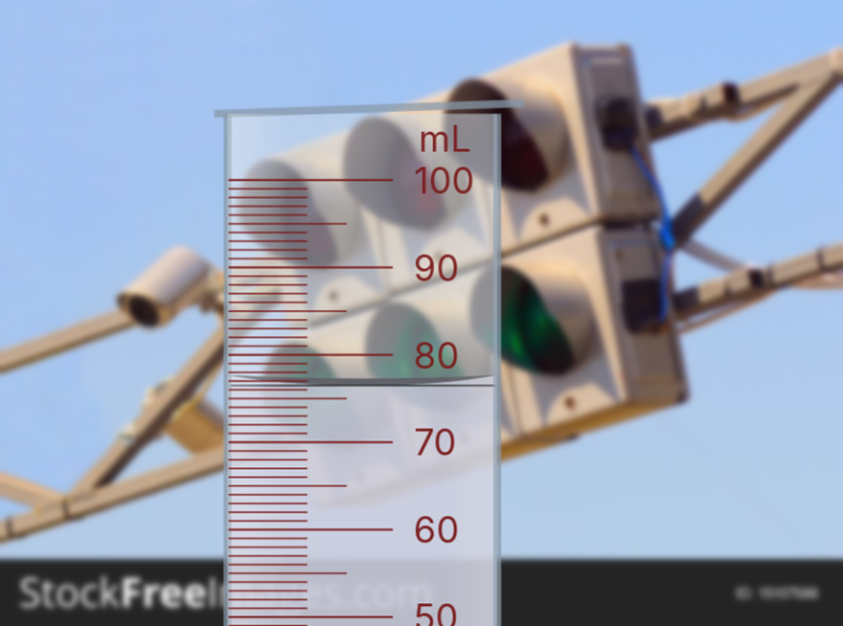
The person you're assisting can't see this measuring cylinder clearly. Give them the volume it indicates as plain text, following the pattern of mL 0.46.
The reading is mL 76.5
